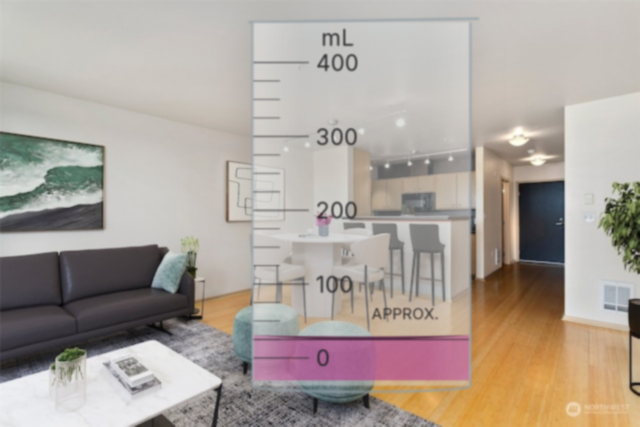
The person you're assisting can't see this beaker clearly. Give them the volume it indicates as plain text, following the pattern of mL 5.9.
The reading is mL 25
